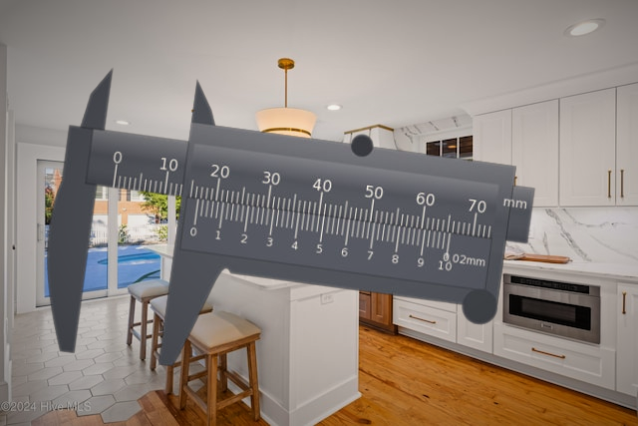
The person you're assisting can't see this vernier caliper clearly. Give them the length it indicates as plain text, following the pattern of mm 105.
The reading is mm 16.5
